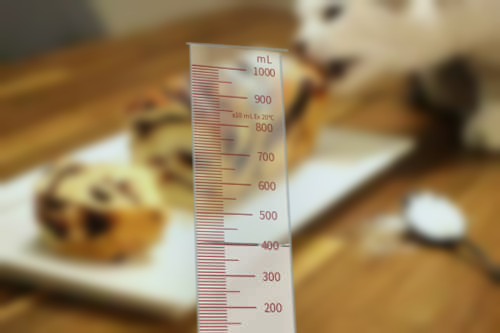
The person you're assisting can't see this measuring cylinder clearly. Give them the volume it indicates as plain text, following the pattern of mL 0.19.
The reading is mL 400
